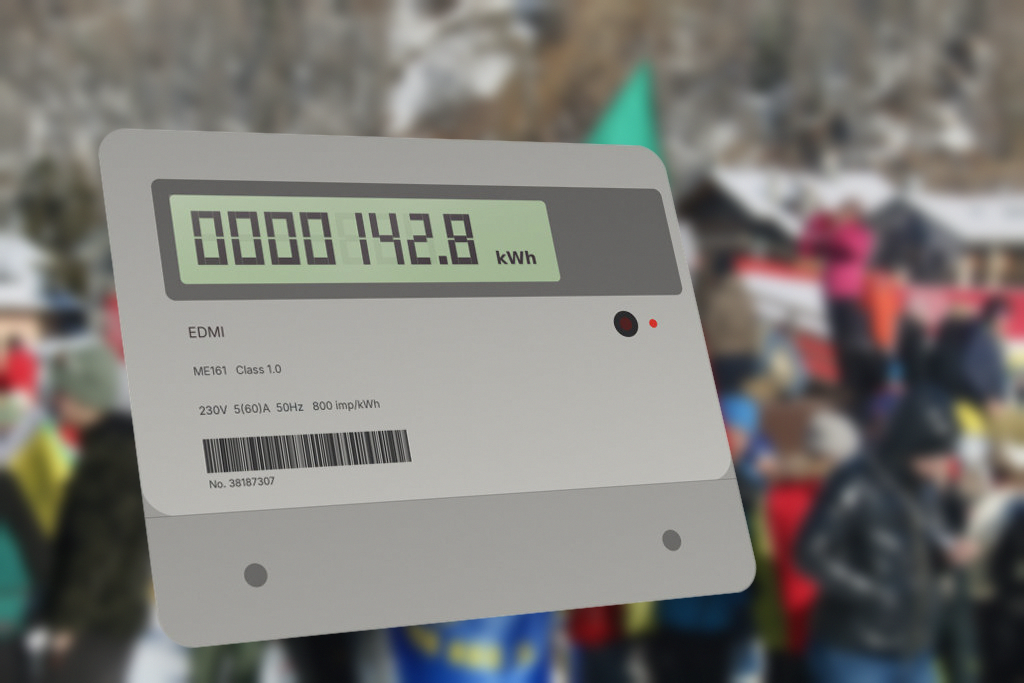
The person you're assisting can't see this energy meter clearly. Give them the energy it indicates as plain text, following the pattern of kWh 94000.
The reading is kWh 142.8
